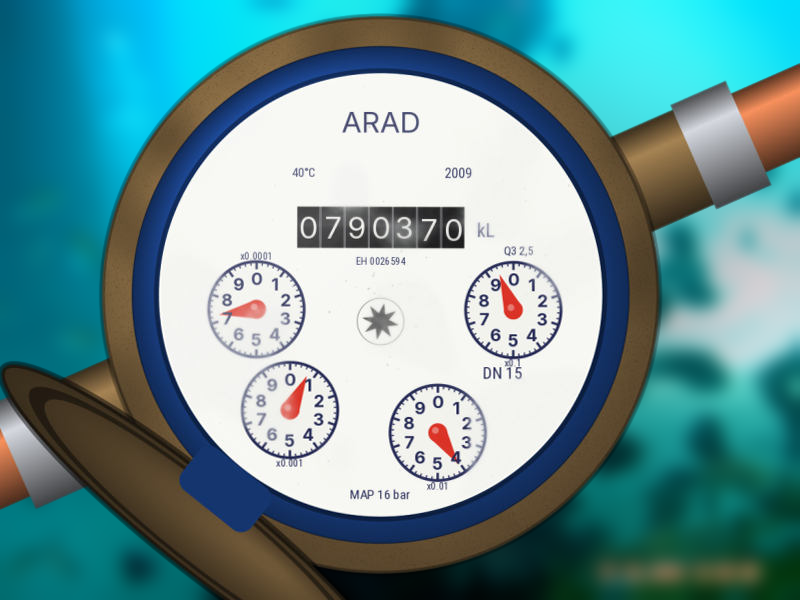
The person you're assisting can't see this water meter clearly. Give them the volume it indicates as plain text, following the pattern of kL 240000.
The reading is kL 790369.9407
